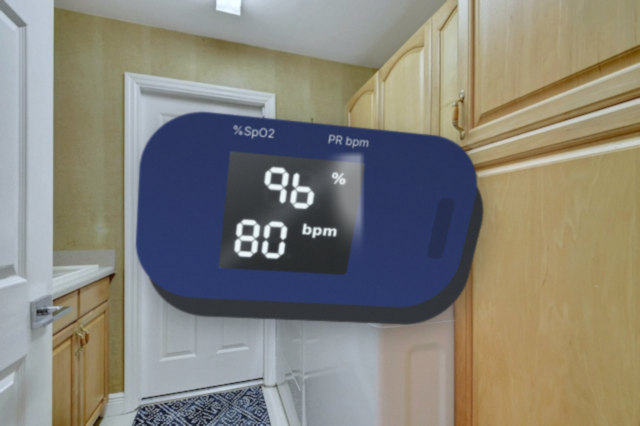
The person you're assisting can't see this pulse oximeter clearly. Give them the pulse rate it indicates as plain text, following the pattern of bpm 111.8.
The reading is bpm 80
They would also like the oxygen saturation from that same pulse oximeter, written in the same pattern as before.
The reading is % 96
